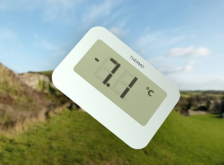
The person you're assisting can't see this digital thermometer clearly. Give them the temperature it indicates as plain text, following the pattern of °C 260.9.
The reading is °C -7.1
